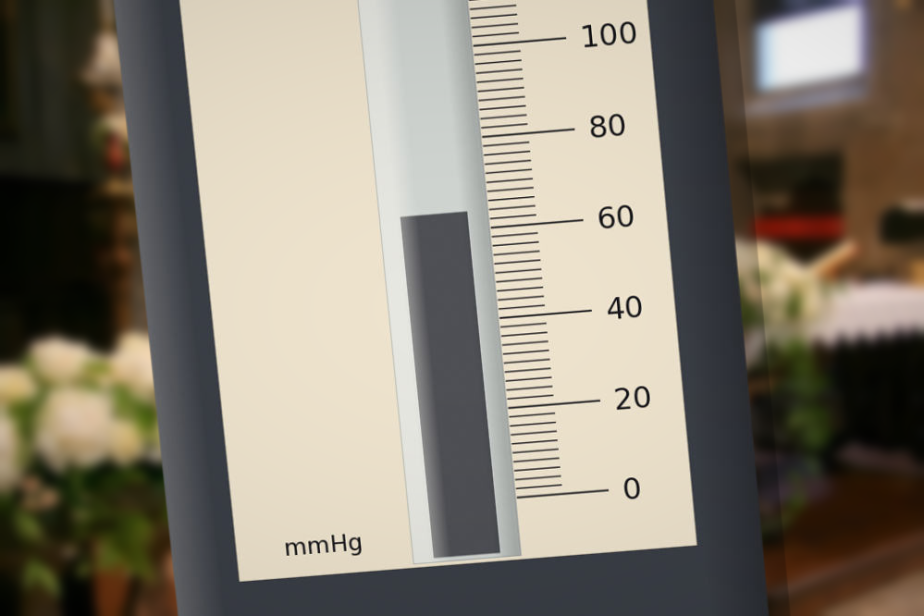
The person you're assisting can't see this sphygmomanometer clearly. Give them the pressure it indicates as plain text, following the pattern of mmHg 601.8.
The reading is mmHg 64
